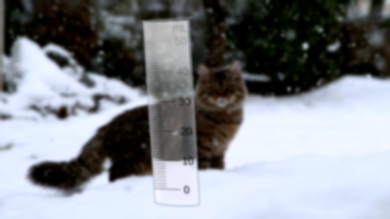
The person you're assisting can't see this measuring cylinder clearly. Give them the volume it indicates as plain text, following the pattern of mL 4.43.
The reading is mL 10
